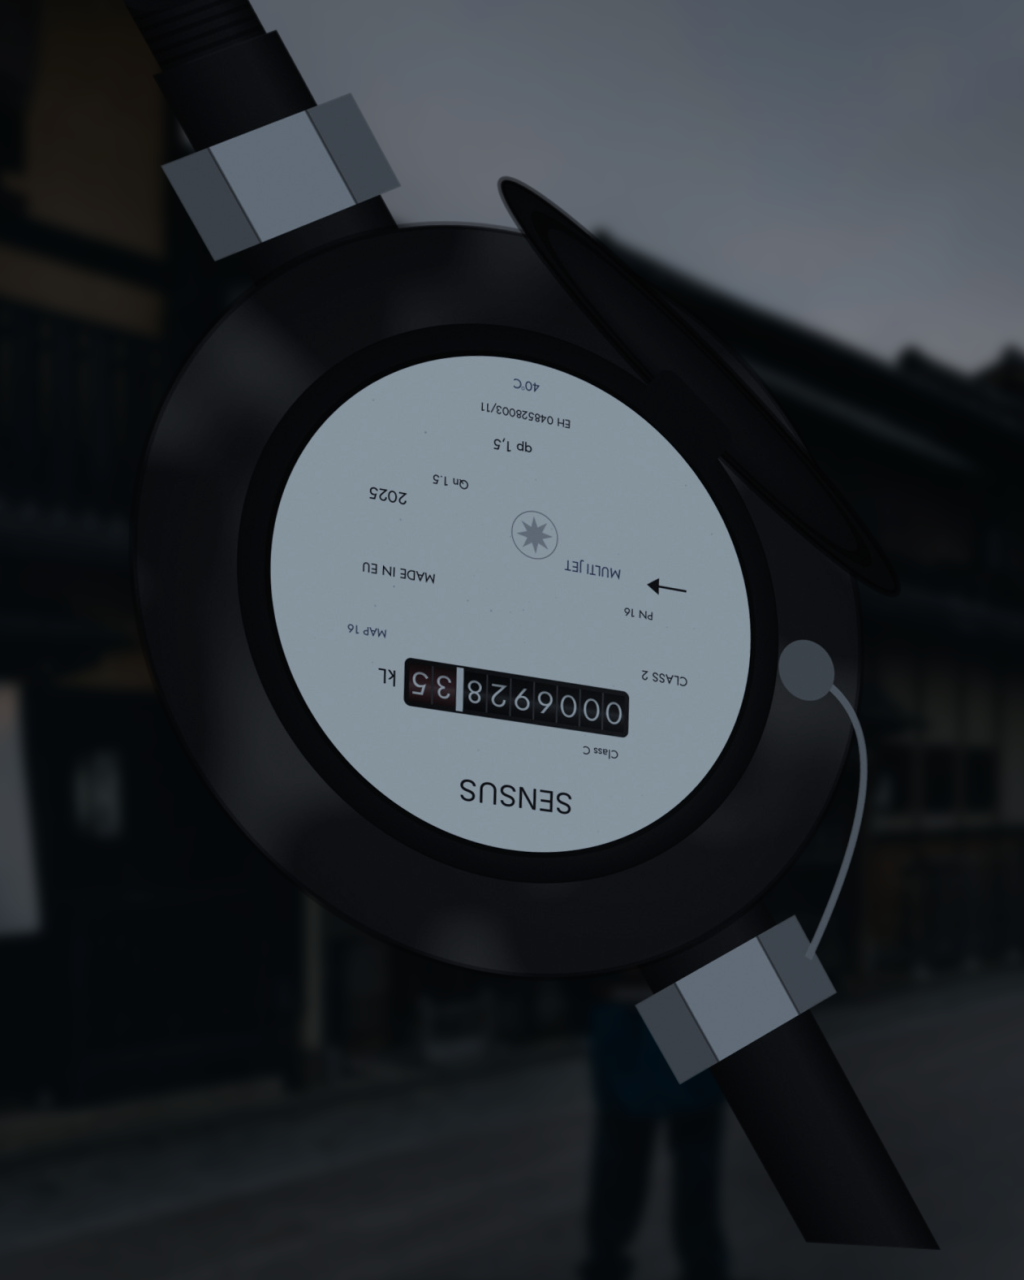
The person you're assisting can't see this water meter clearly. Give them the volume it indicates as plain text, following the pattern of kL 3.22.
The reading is kL 6928.35
